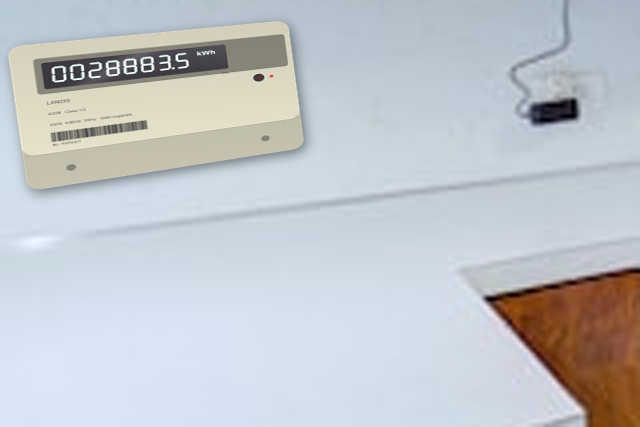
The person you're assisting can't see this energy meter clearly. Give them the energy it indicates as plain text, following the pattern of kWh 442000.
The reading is kWh 28883.5
